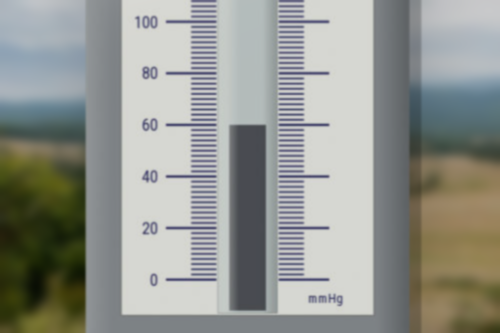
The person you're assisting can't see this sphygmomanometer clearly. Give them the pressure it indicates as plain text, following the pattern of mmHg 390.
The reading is mmHg 60
